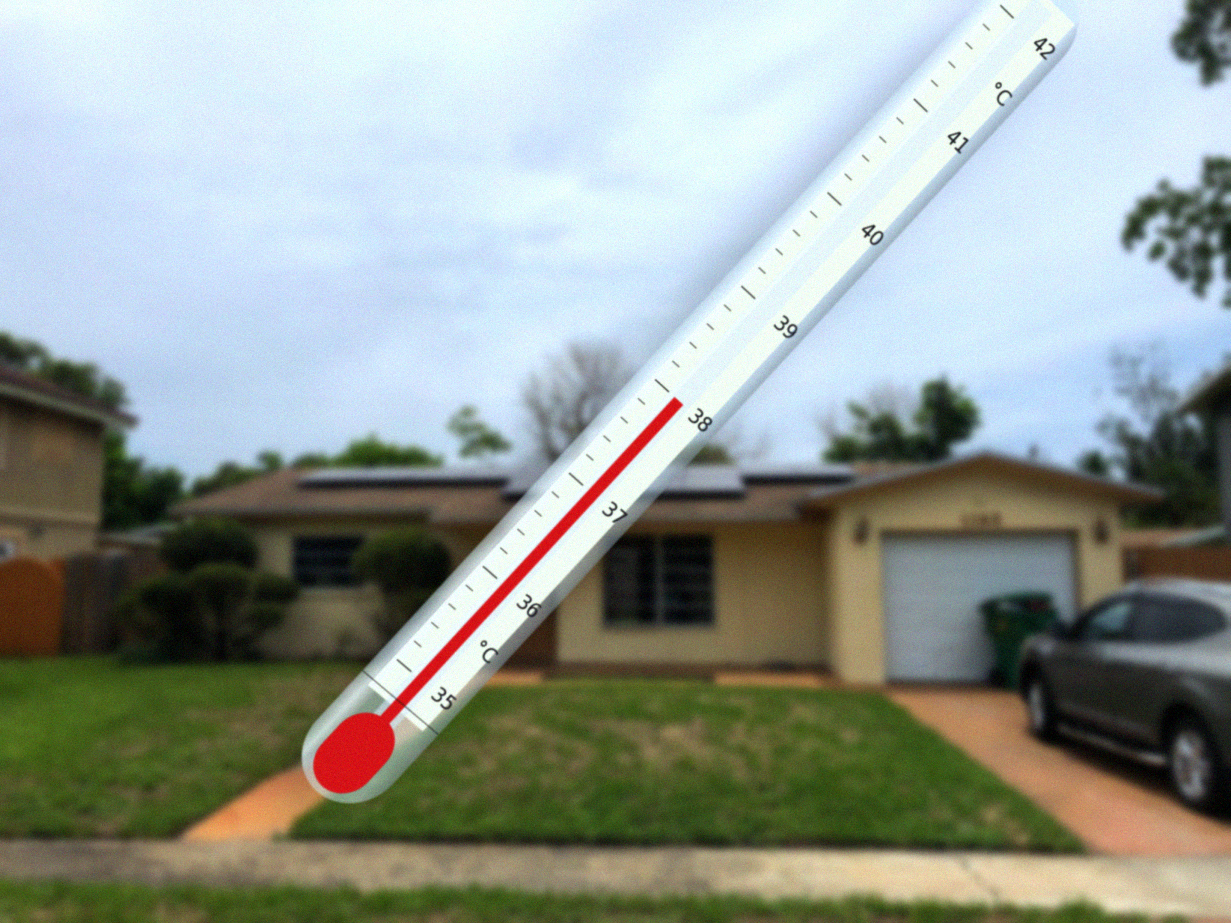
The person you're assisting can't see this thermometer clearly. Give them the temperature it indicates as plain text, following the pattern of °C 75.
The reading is °C 38
